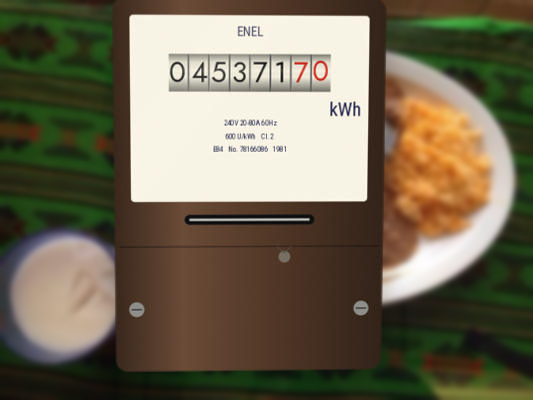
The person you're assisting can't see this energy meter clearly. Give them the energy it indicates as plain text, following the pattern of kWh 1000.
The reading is kWh 45371.70
